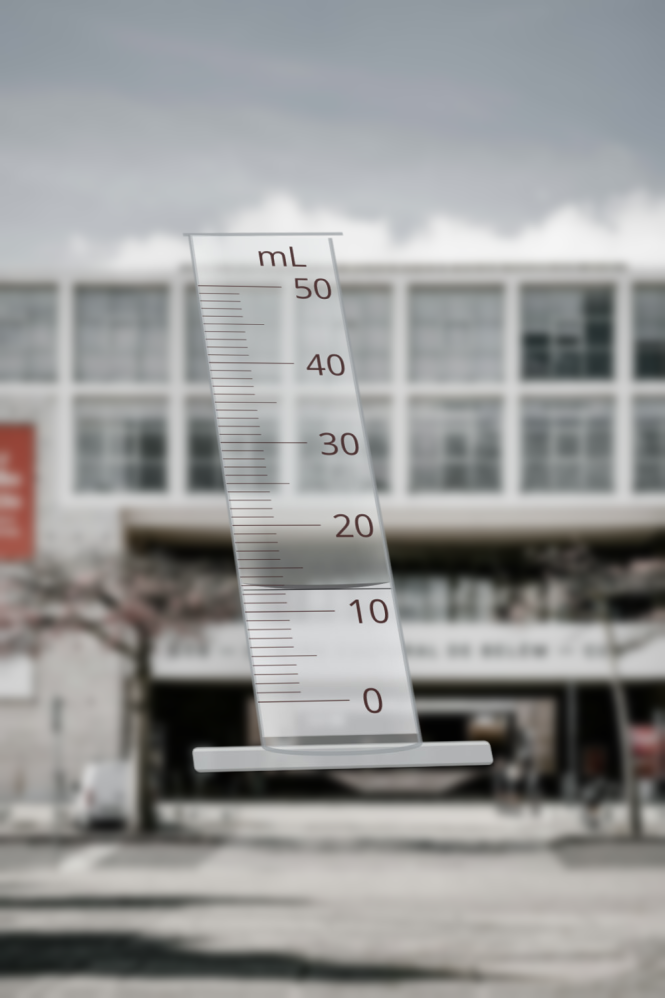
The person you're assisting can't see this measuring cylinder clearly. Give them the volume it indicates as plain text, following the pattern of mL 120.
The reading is mL 12.5
